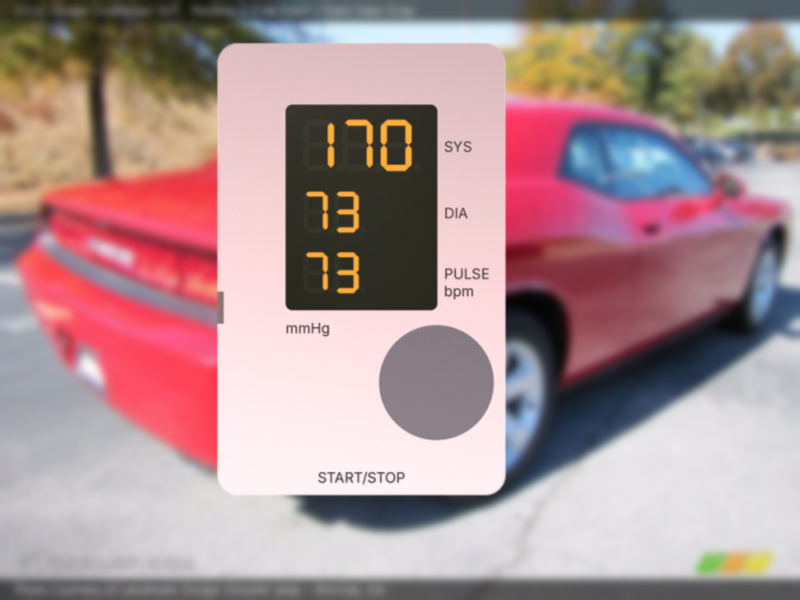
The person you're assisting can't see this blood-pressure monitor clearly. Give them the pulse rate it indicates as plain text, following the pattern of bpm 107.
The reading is bpm 73
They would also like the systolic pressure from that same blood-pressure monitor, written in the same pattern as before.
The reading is mmHg 170
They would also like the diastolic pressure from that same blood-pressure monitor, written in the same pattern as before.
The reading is mmHg 73
